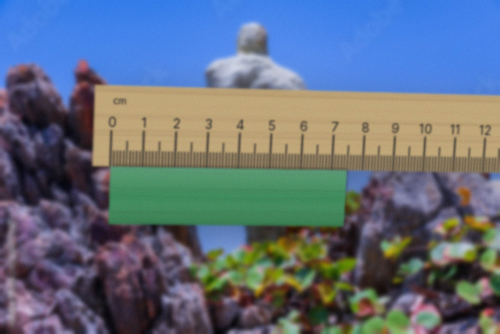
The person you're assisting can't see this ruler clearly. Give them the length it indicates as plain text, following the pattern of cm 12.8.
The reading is cm 7.5
